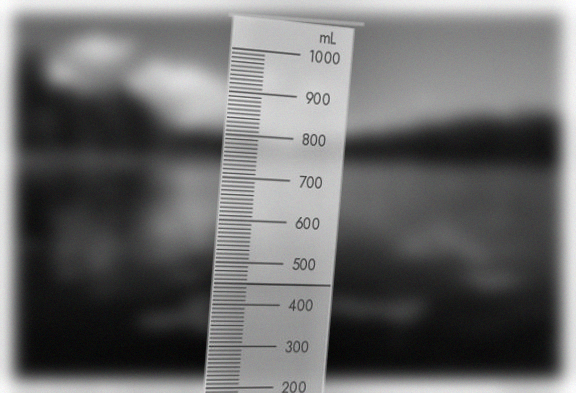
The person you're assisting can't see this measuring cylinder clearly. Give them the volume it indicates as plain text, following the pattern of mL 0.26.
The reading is mL 450
